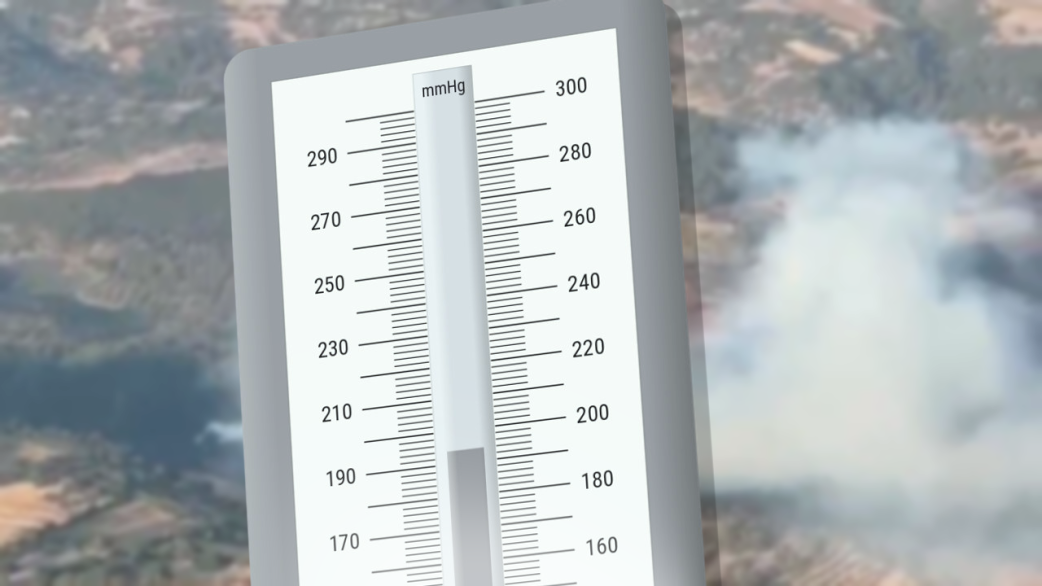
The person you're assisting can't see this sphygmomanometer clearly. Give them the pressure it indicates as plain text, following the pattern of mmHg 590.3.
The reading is mmHg 194
